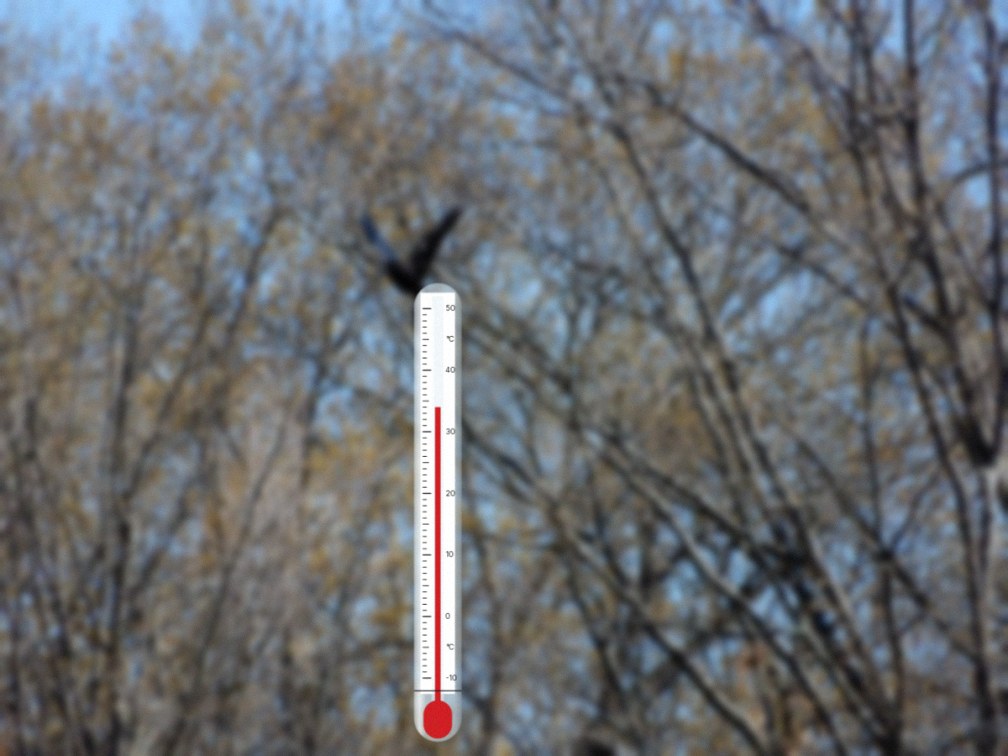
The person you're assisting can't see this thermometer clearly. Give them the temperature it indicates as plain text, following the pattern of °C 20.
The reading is °C 34
